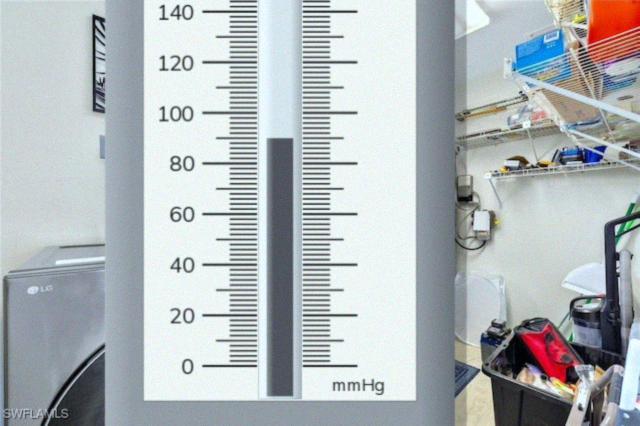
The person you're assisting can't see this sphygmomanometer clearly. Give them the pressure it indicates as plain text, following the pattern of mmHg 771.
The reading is mmHg 90
